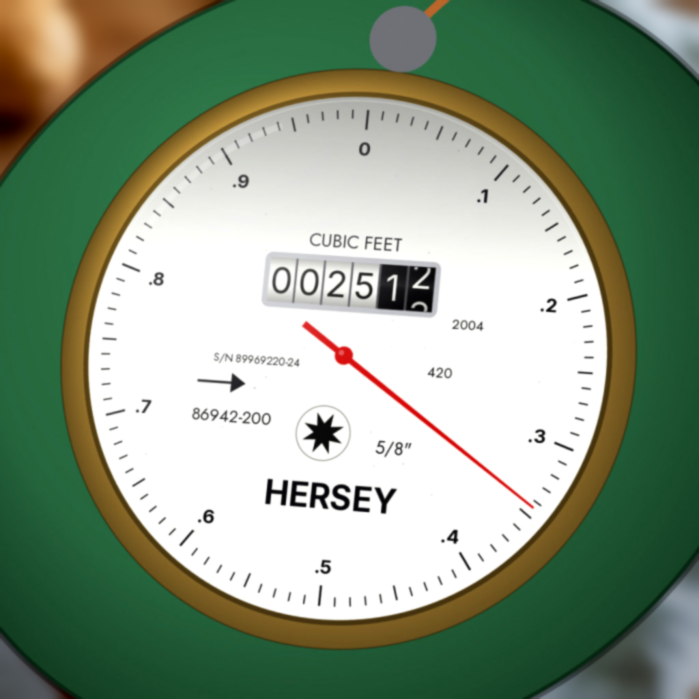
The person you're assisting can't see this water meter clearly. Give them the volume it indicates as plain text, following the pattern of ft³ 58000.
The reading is ft³ 2512.34
